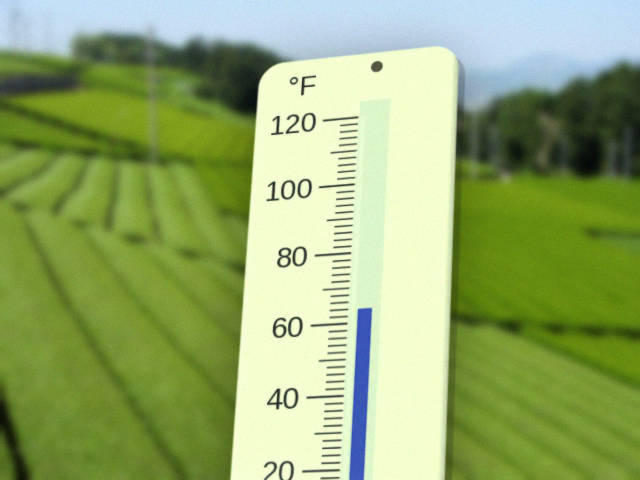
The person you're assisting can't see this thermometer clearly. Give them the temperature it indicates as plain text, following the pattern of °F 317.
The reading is °F 64
